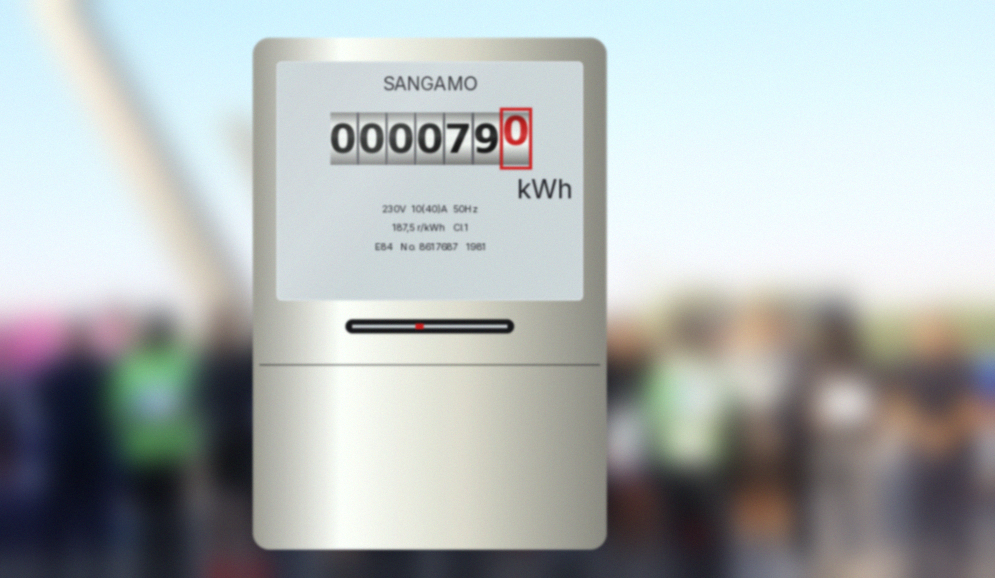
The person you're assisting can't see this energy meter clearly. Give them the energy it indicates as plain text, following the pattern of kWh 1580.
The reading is kWh 79.0
